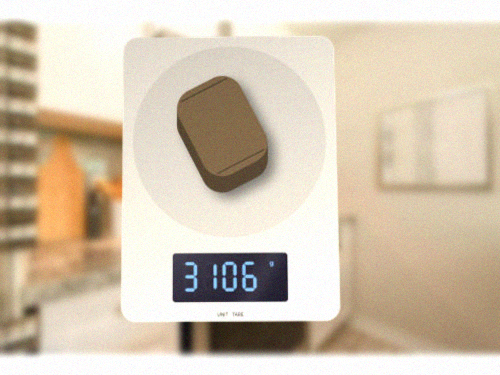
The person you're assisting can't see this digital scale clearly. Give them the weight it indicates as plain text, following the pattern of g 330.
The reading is g 3106
